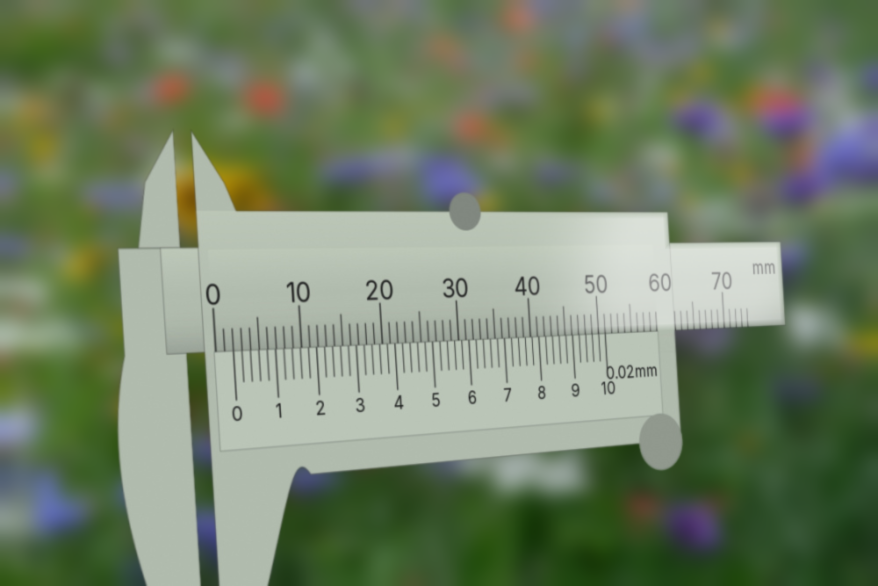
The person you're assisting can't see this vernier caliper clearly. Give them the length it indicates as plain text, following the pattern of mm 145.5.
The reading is mm 2.0
